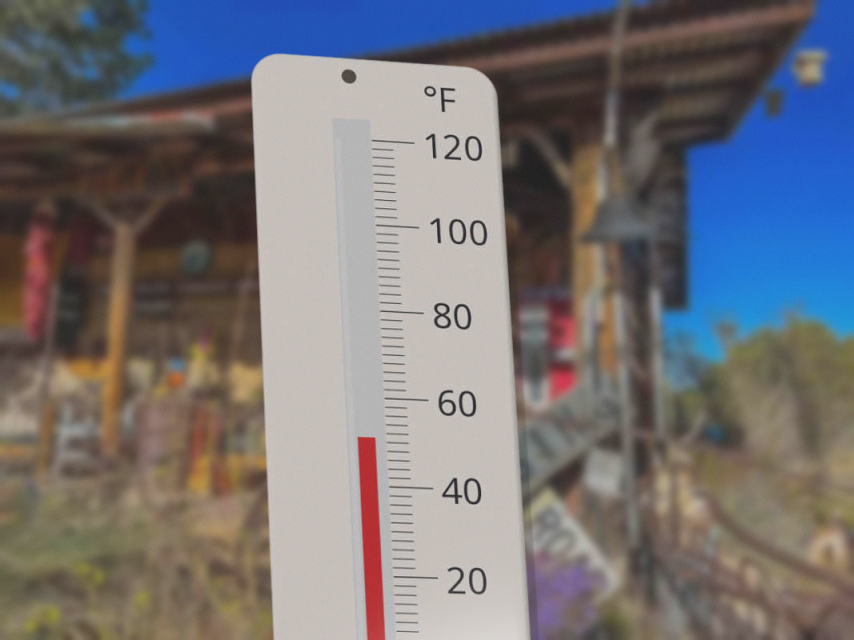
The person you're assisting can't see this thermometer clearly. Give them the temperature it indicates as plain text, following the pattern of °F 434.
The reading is °F 51
